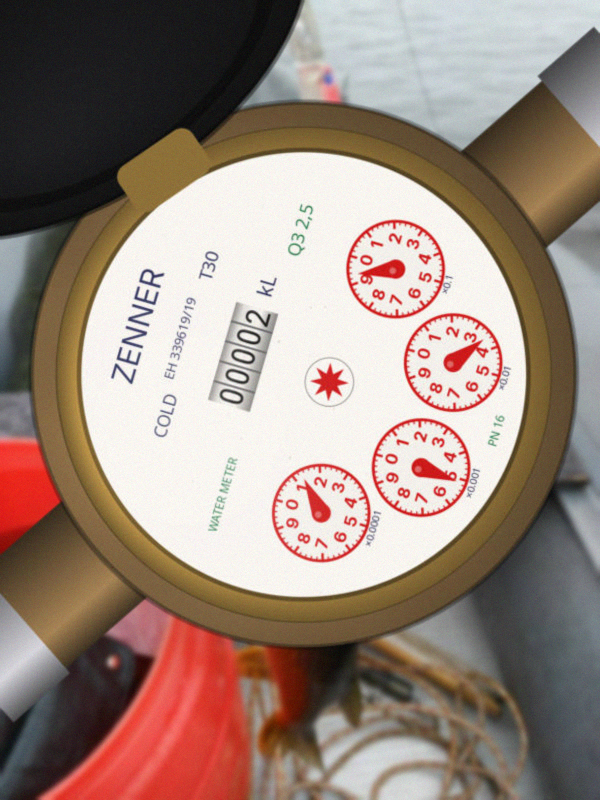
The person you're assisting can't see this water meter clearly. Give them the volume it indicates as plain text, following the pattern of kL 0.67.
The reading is kL 1.9351
